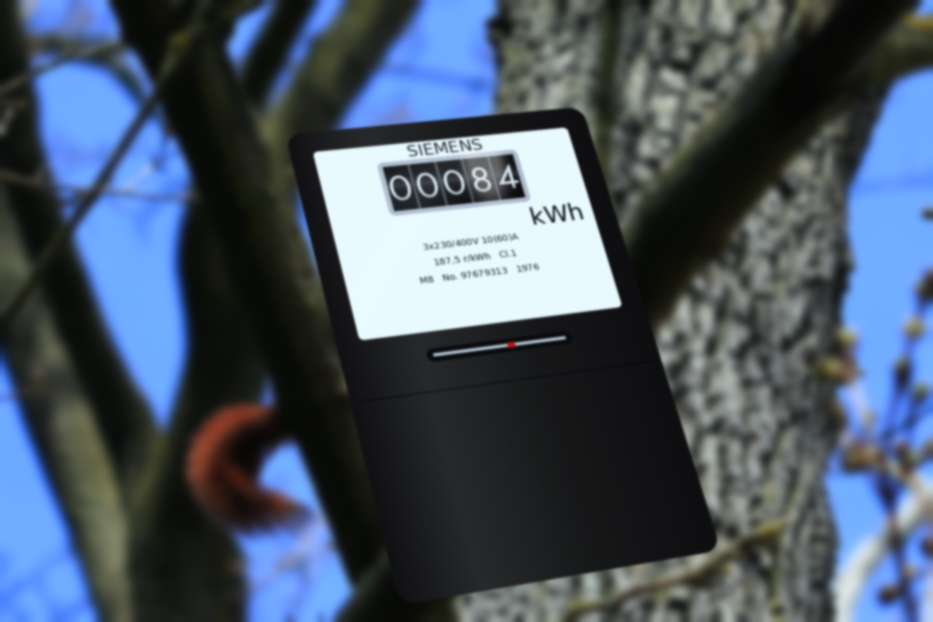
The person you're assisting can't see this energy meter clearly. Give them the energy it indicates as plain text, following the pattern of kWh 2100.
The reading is kWh 84
